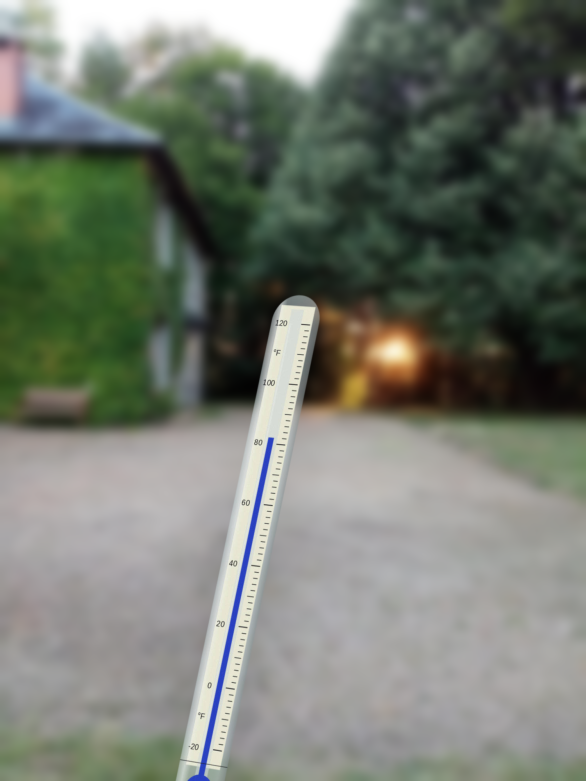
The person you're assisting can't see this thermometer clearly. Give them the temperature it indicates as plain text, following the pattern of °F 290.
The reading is °F 82
